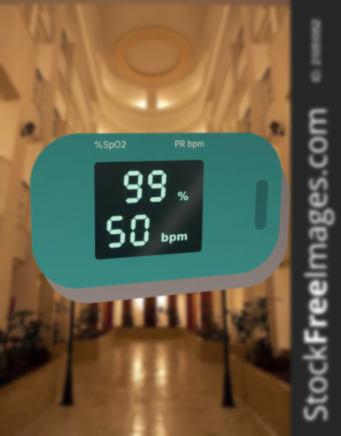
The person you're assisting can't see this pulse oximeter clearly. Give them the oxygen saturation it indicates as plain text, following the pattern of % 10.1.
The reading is % 99
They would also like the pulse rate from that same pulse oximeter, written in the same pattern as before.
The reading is bpm 50
